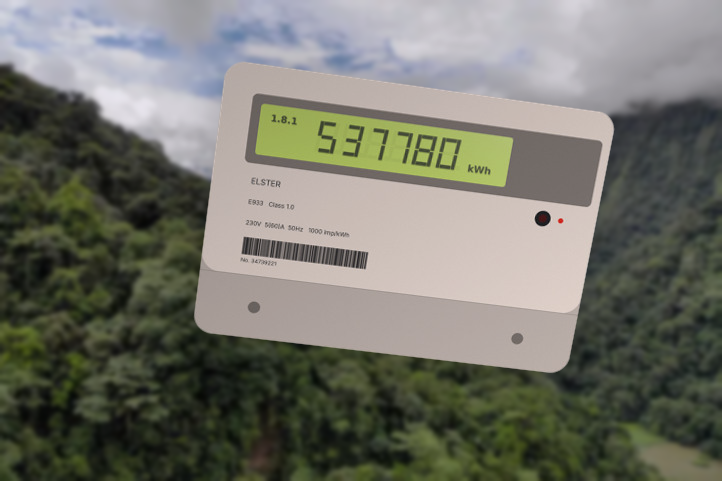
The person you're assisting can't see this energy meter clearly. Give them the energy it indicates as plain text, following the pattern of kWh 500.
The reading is kWh 537780
